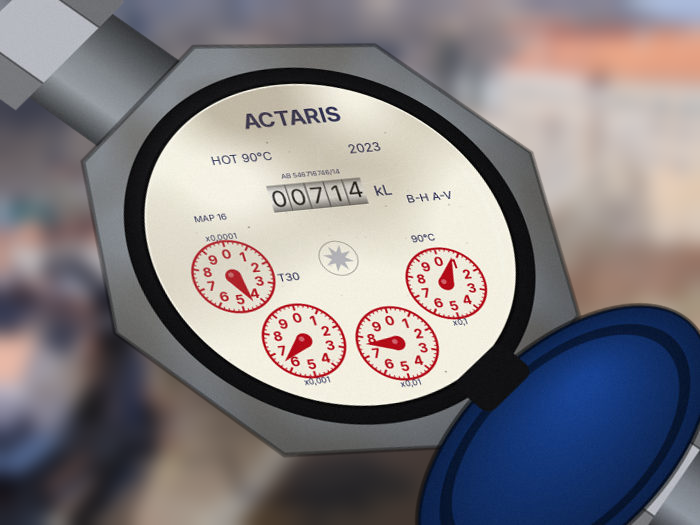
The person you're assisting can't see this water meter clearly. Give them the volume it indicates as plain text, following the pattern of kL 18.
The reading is kL 714.0764
